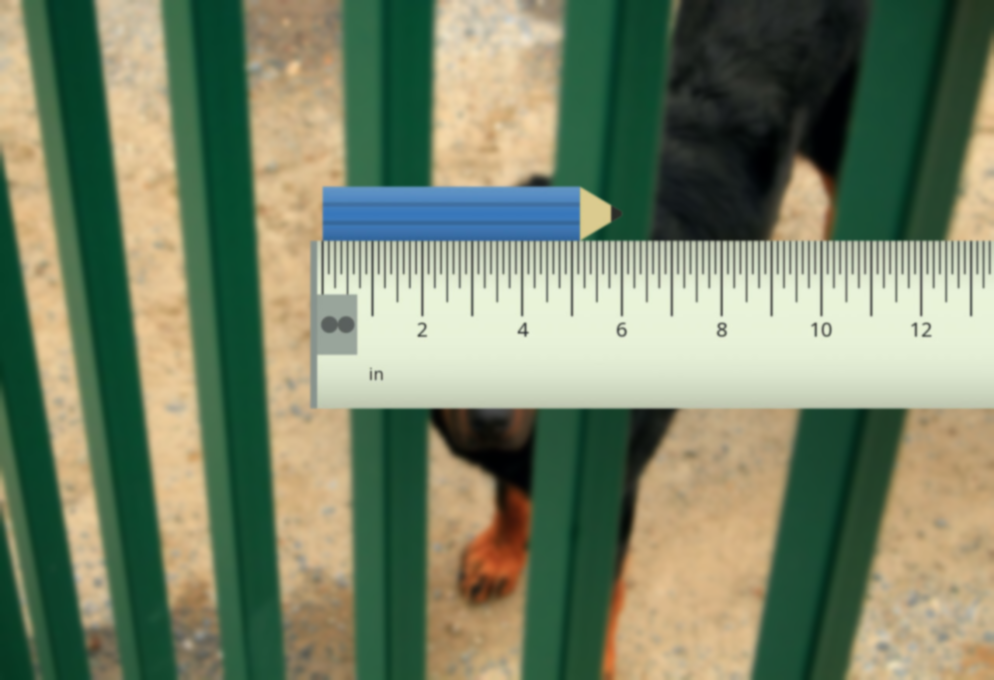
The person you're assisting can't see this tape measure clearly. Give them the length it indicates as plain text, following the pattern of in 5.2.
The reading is in 6
